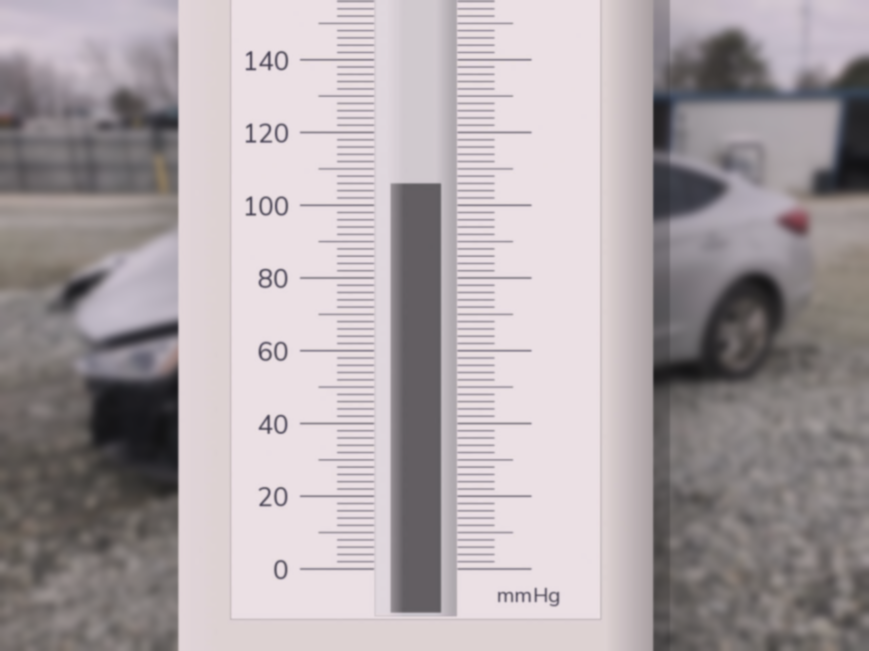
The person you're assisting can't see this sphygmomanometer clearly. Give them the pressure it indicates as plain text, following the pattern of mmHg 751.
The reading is mmHg 106
